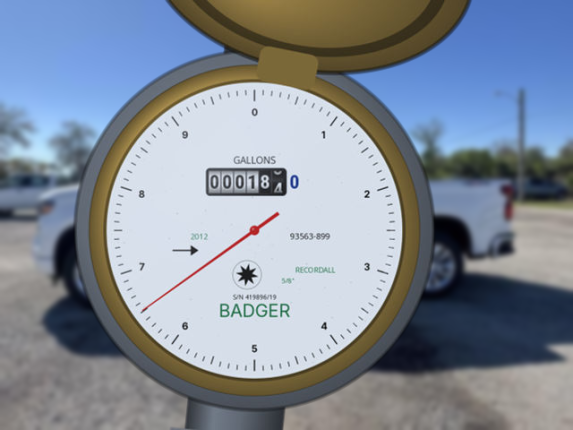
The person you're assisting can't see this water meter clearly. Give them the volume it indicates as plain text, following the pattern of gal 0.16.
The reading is gal 1836.5
